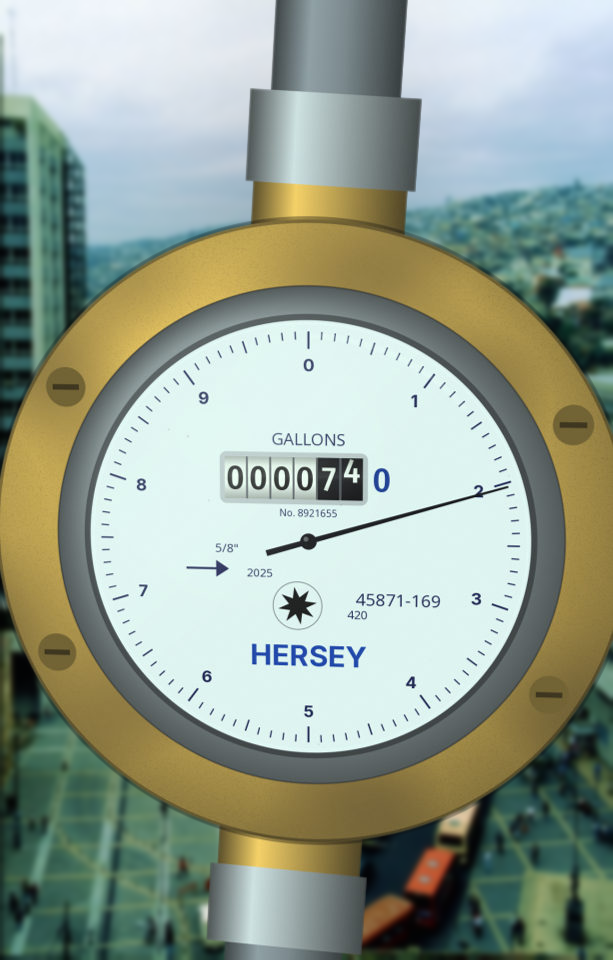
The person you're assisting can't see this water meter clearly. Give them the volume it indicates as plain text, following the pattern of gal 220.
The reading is gal 742.0
